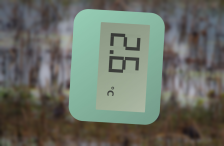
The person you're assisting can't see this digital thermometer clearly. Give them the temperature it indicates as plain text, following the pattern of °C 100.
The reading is °C 2.6
